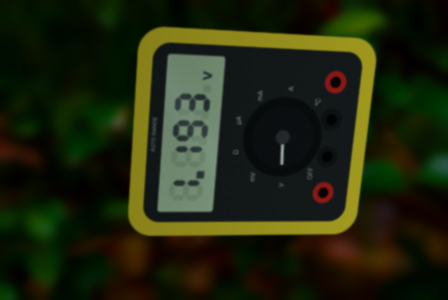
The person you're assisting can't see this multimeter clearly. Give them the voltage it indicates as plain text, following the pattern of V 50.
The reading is V 1.193
